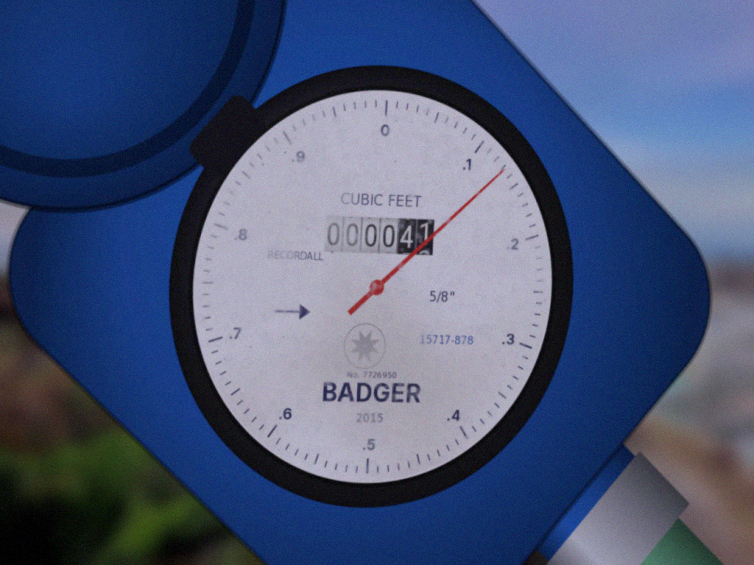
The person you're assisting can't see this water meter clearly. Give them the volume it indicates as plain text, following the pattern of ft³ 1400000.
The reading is ft³ 41.13
